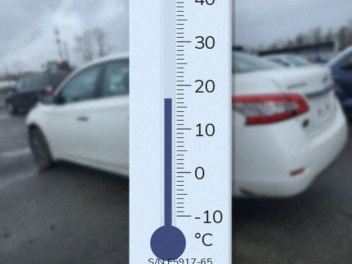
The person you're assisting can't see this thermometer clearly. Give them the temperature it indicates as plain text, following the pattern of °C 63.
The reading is °C 17
